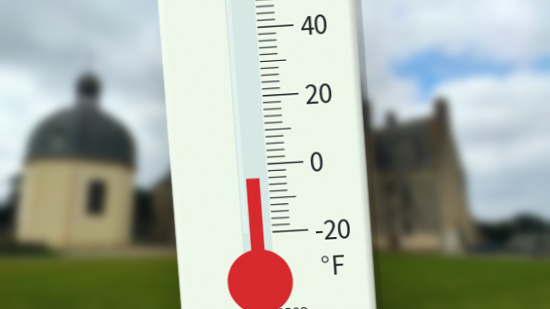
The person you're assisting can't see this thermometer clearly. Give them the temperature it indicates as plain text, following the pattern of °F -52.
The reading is °F -4
